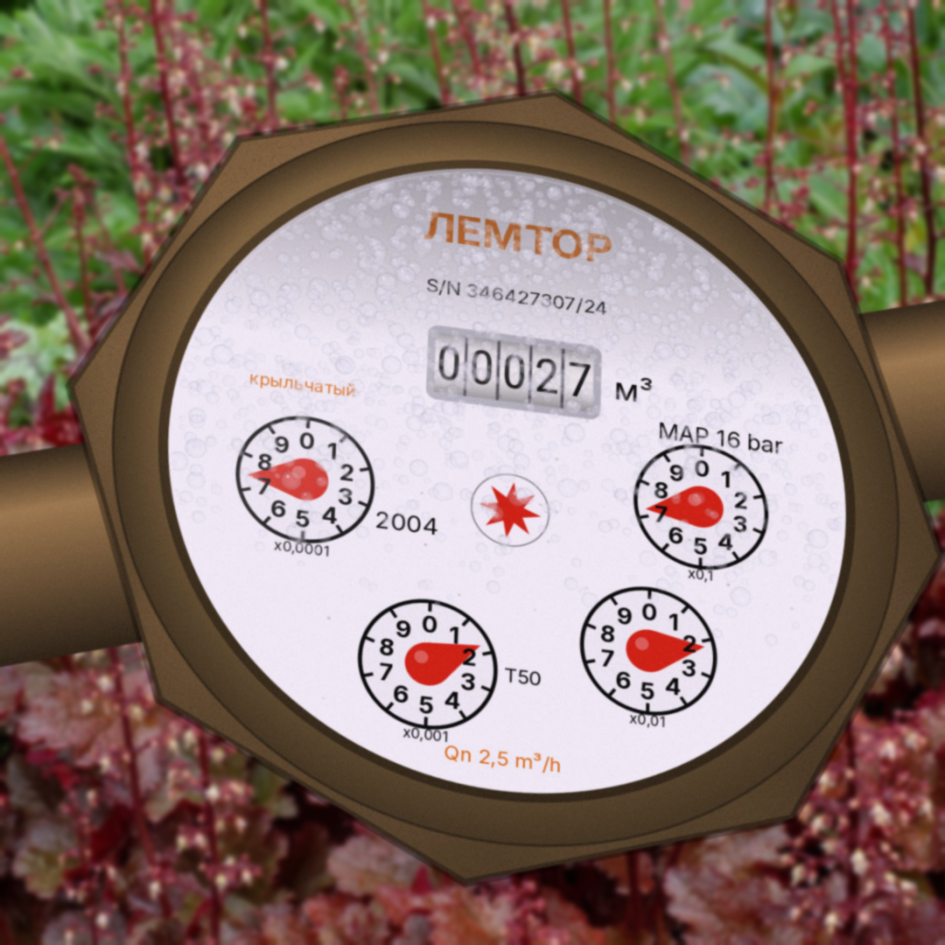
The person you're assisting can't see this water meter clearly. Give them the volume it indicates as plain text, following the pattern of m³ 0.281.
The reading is m³ 27.7217
